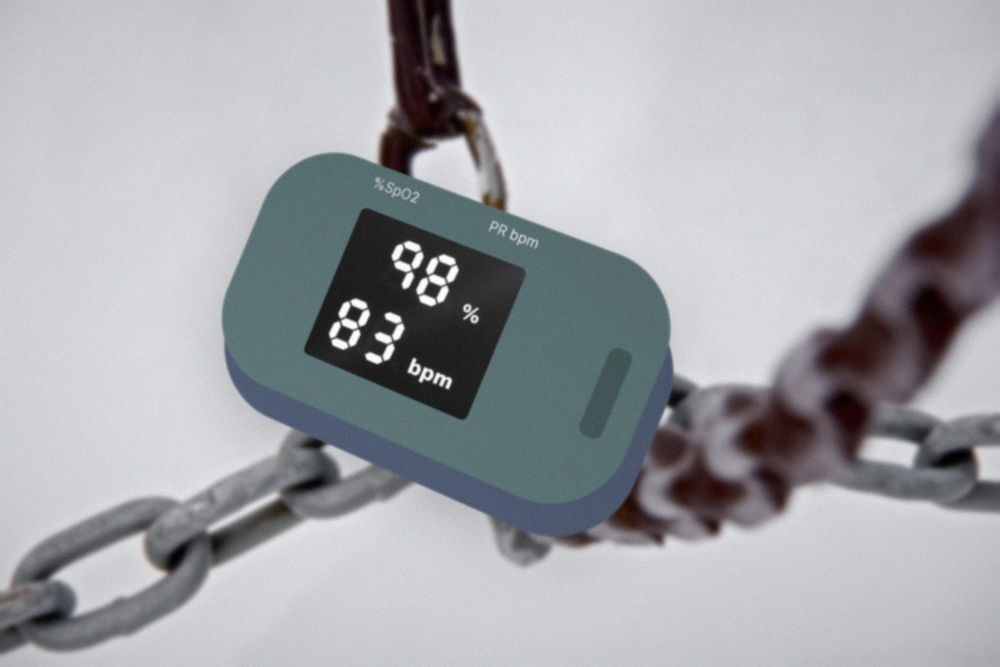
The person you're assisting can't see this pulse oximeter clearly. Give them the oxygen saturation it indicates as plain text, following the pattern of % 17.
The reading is % 98
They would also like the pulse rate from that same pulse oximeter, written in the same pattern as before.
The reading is bpm 83
